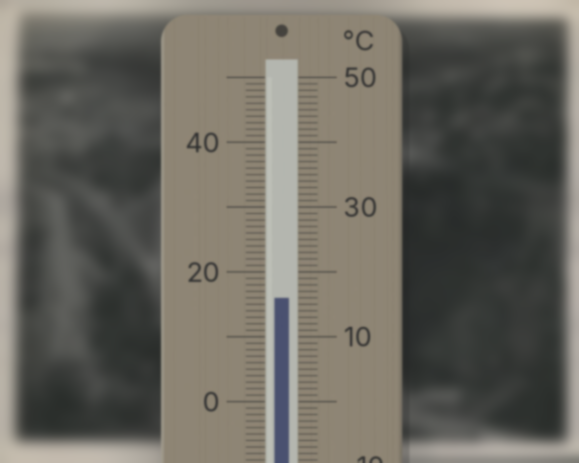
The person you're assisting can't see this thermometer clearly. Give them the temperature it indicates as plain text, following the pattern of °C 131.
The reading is °C 16
